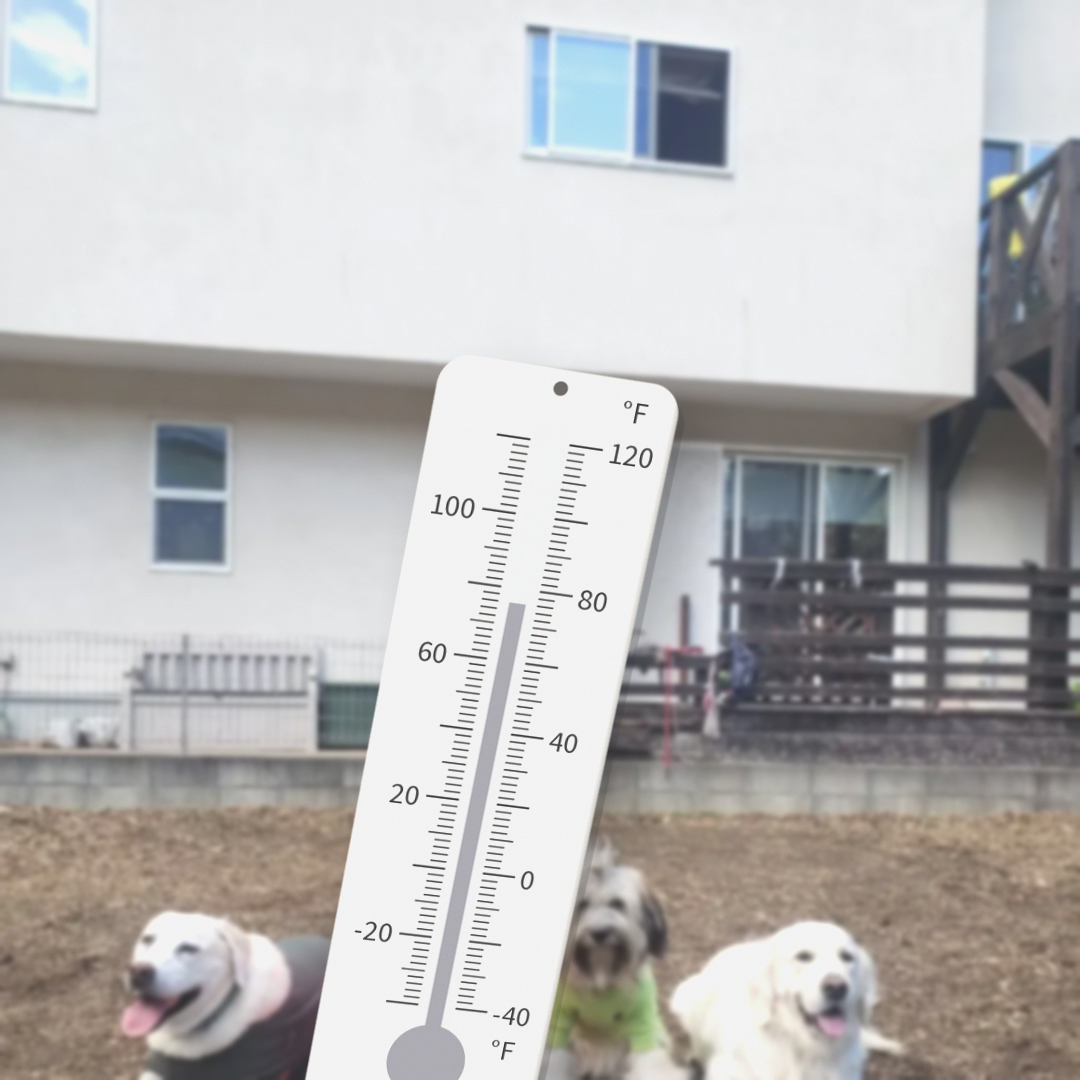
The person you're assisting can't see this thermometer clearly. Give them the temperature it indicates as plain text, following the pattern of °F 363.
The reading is °F 76
